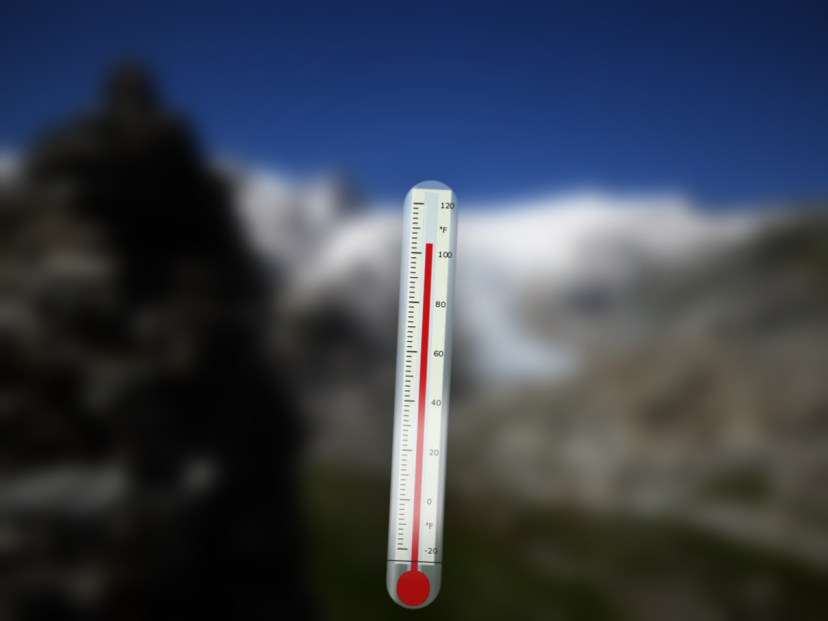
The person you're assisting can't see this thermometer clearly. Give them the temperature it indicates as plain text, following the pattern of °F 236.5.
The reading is °F 104
